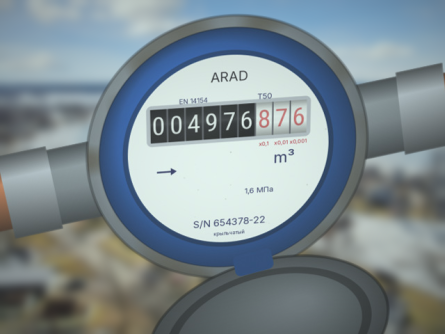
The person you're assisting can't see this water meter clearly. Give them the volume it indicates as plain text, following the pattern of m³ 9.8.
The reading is m³ 4976.876
